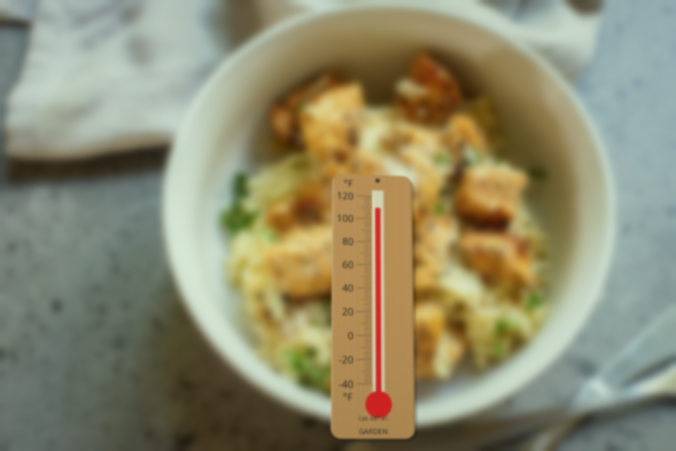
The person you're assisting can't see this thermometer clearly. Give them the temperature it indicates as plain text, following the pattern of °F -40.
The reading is °F 110
